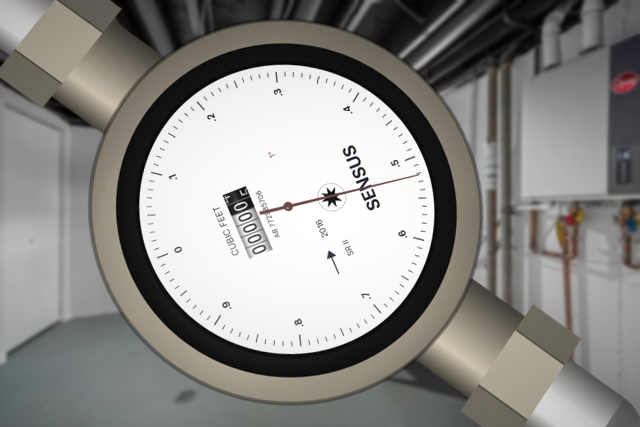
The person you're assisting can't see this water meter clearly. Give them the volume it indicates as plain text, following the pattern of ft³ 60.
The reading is ft³ 4.52
